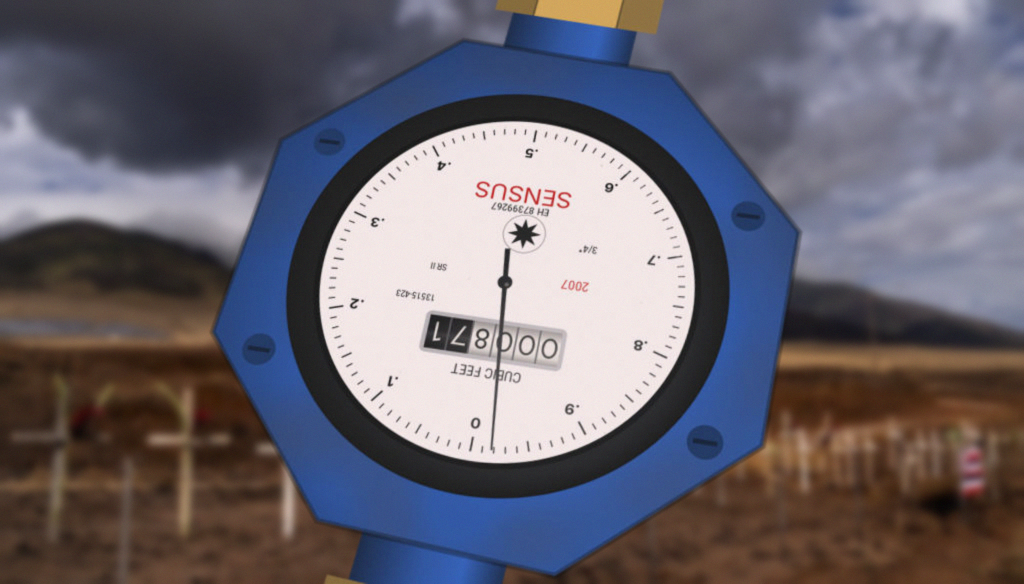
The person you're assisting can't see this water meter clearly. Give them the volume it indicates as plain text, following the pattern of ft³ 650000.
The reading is ft³ 870.98
